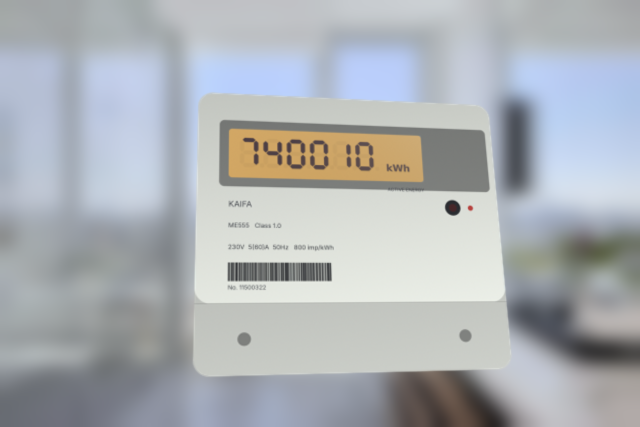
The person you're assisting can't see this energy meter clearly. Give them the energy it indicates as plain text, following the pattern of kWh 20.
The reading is kWh 740010
